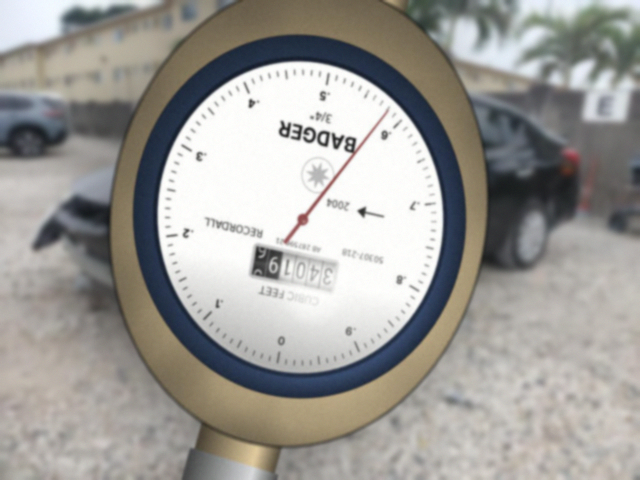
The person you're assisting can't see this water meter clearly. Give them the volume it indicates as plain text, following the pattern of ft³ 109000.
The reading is ft³ 340195.58
